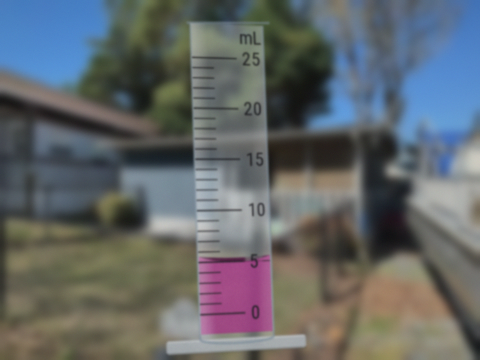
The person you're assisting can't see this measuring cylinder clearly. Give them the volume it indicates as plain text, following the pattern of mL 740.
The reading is mL 5
